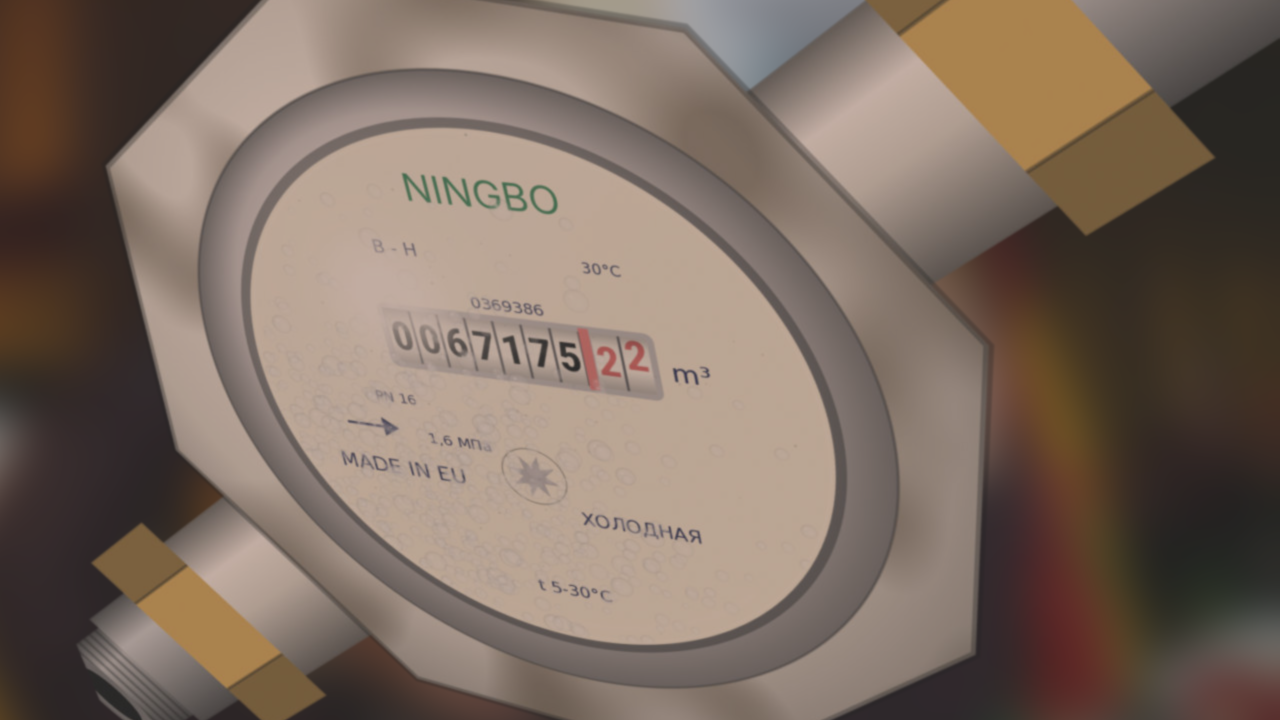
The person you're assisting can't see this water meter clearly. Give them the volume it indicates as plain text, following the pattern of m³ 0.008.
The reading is m³ 67175.22
